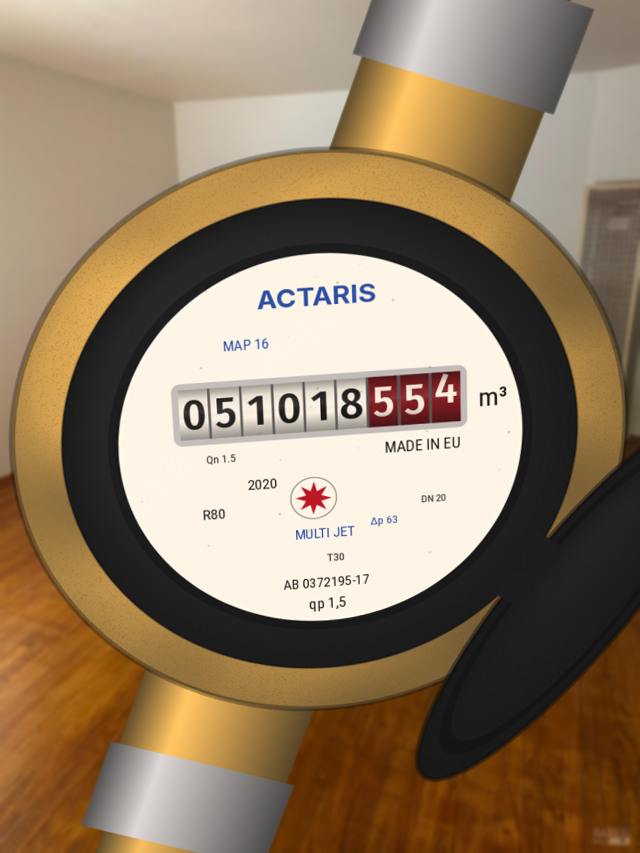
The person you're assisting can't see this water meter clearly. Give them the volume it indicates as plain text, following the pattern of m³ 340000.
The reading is m³ 51018.554
